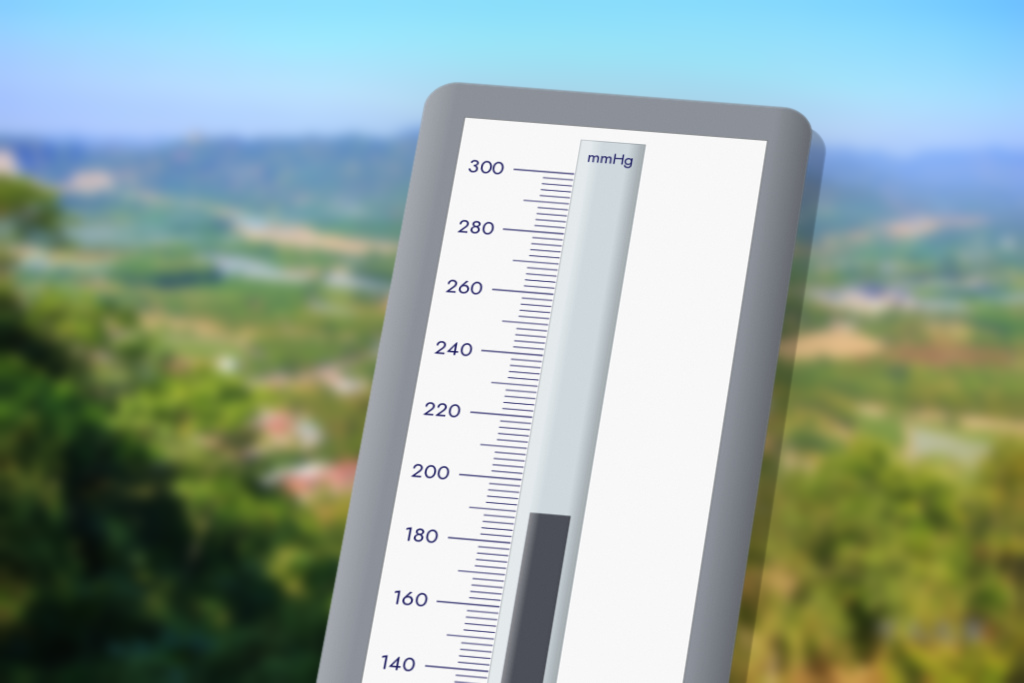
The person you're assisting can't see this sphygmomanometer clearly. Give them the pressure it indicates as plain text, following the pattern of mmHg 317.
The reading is mmHg 190
